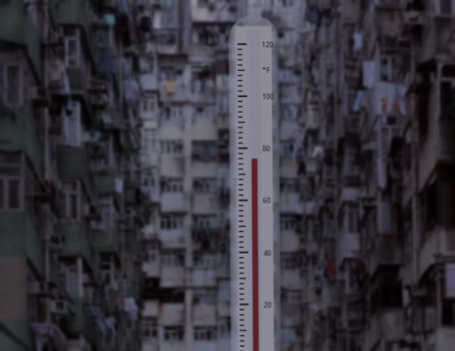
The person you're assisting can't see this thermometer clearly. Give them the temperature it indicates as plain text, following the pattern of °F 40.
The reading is °F 76
